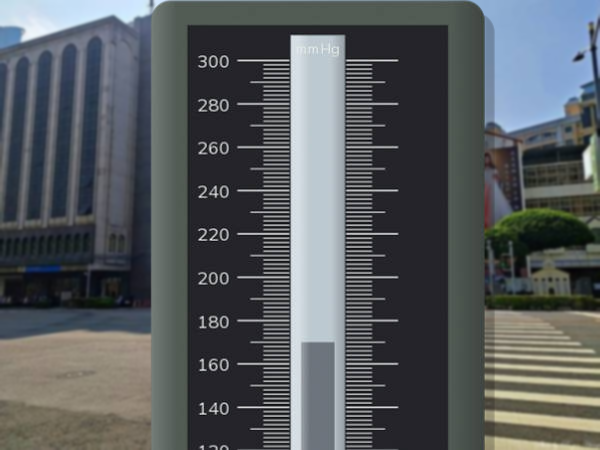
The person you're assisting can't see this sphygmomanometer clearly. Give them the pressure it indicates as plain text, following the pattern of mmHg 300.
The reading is mmHg 170
